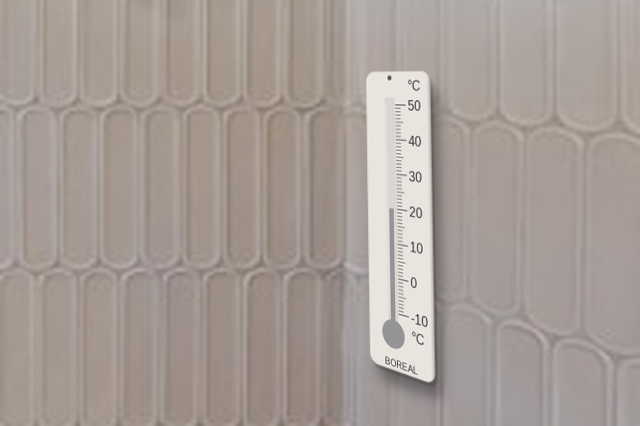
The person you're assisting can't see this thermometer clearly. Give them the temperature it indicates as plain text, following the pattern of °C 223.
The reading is °C 20
